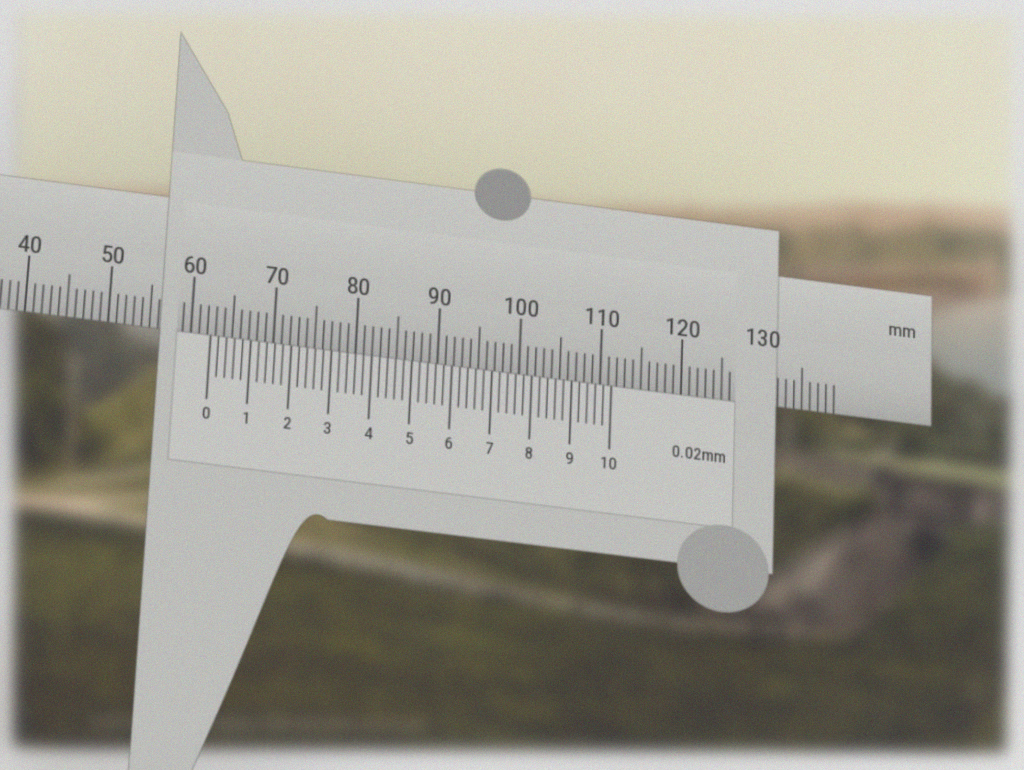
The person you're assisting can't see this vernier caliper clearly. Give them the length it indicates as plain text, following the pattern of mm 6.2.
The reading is mm 62.4
